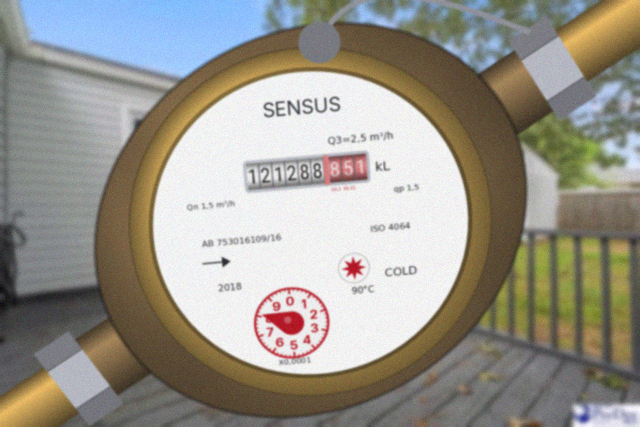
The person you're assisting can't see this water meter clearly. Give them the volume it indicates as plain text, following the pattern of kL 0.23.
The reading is kL 121288.8518
